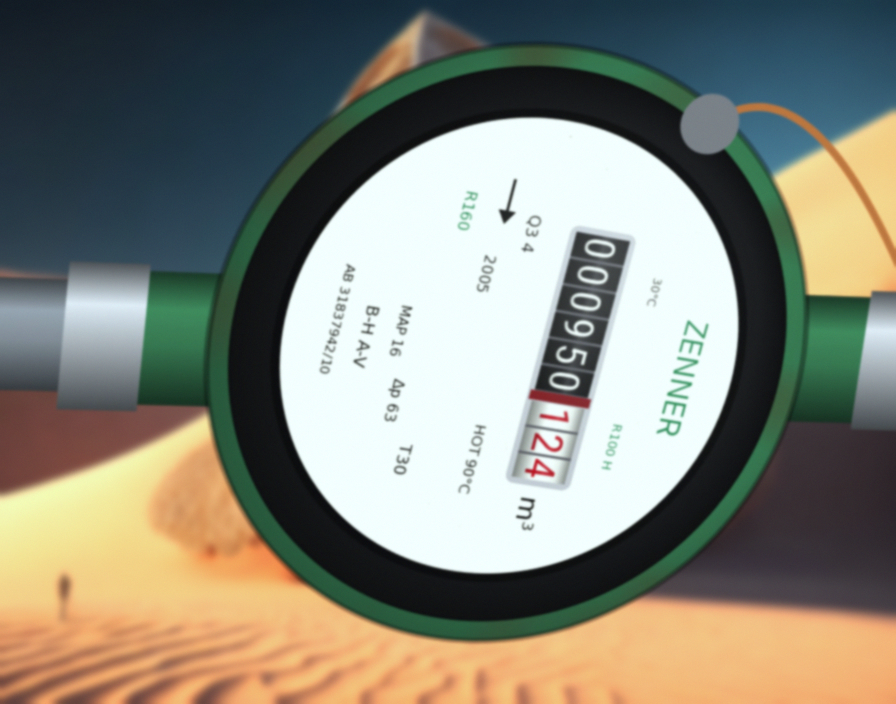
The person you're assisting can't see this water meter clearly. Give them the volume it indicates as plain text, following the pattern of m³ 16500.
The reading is m³ 950.124
